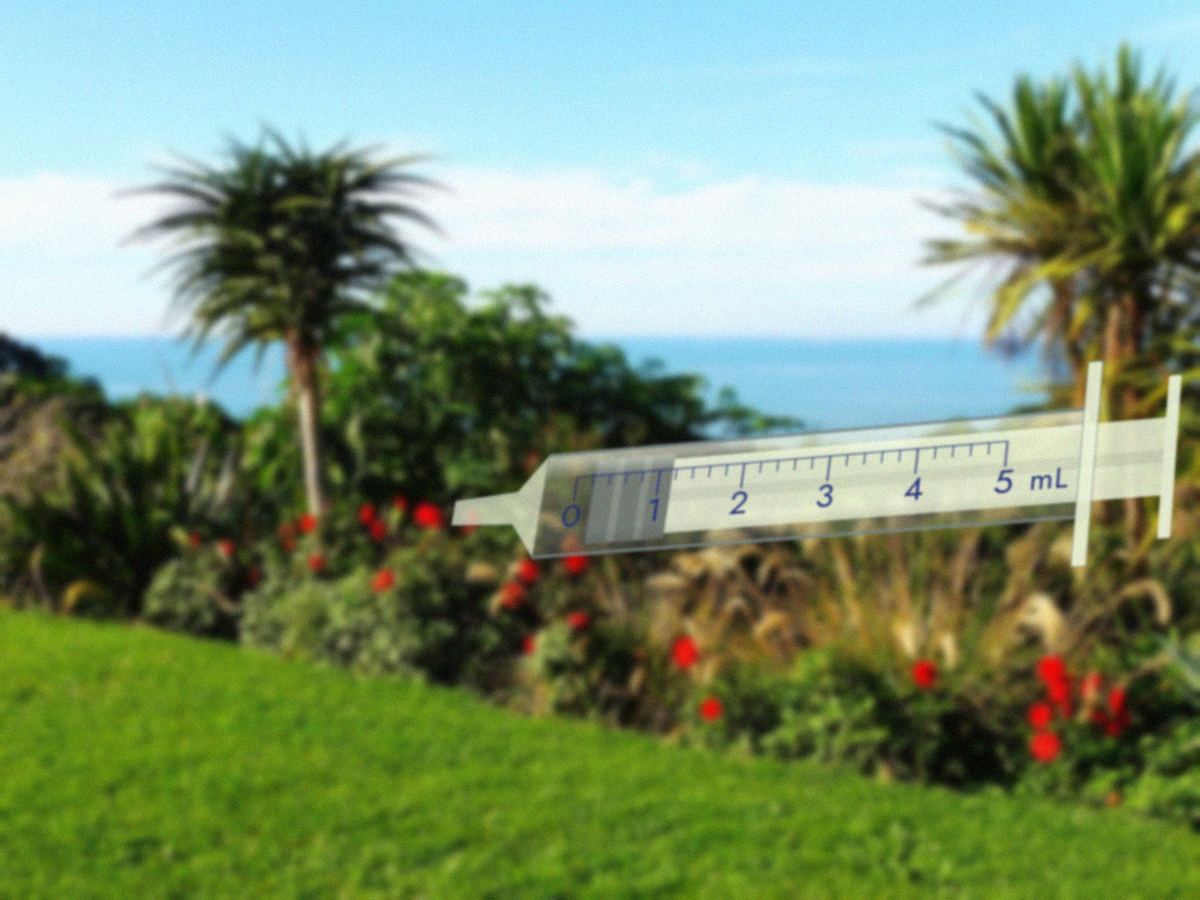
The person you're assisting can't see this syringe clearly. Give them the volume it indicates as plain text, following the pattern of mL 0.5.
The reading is mL 0.2
